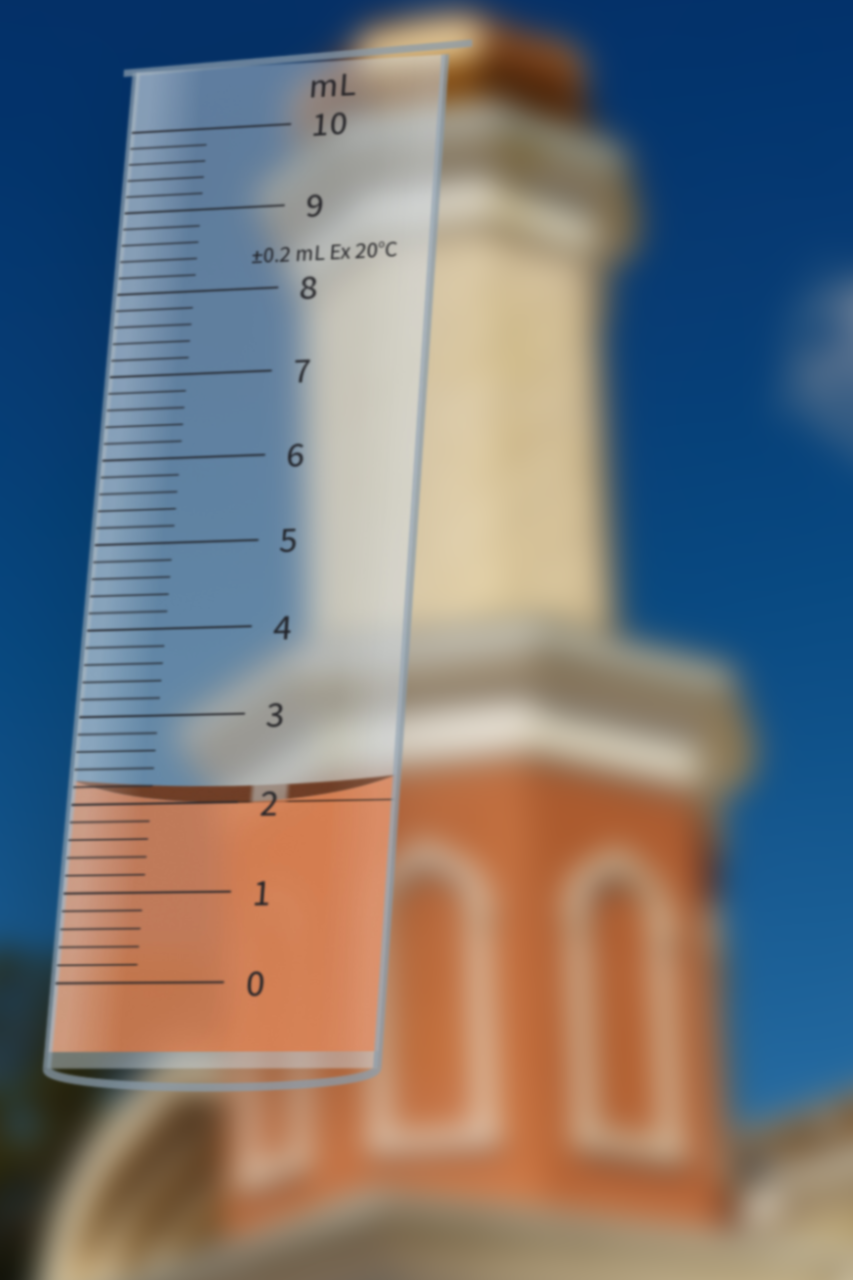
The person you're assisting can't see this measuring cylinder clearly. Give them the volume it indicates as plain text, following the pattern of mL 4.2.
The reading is mL 2
